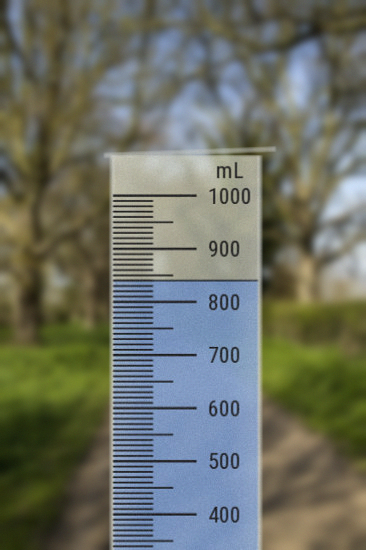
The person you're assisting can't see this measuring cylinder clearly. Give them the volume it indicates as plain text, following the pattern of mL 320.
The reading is mL 840
